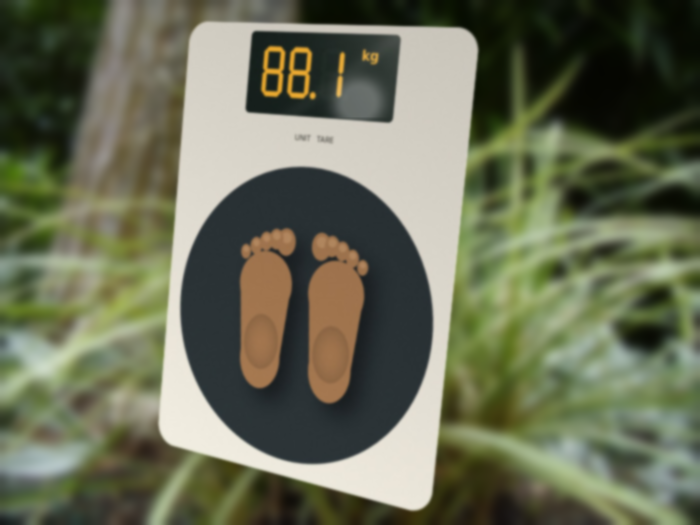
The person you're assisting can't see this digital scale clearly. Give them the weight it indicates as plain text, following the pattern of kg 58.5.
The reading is kg 88.1
